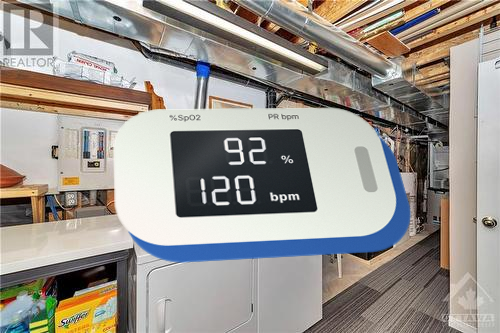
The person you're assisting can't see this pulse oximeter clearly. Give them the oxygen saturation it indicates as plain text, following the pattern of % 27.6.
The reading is % 92
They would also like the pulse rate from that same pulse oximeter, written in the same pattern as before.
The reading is bpm 120
